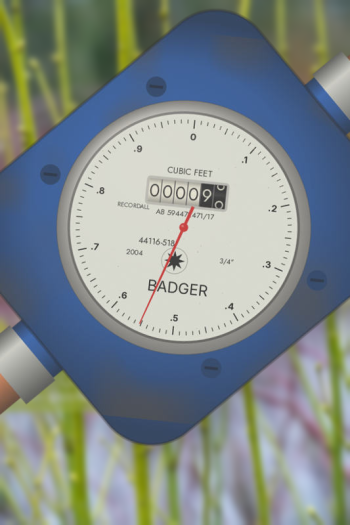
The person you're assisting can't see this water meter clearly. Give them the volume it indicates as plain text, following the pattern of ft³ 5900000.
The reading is ft³ 98.55
